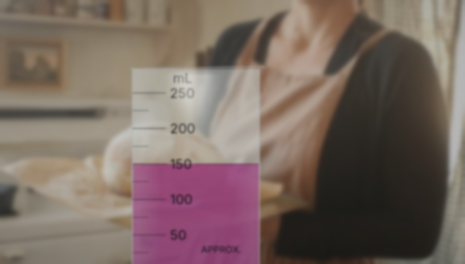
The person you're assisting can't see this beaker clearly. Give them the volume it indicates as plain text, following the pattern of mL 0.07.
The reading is mL 150
